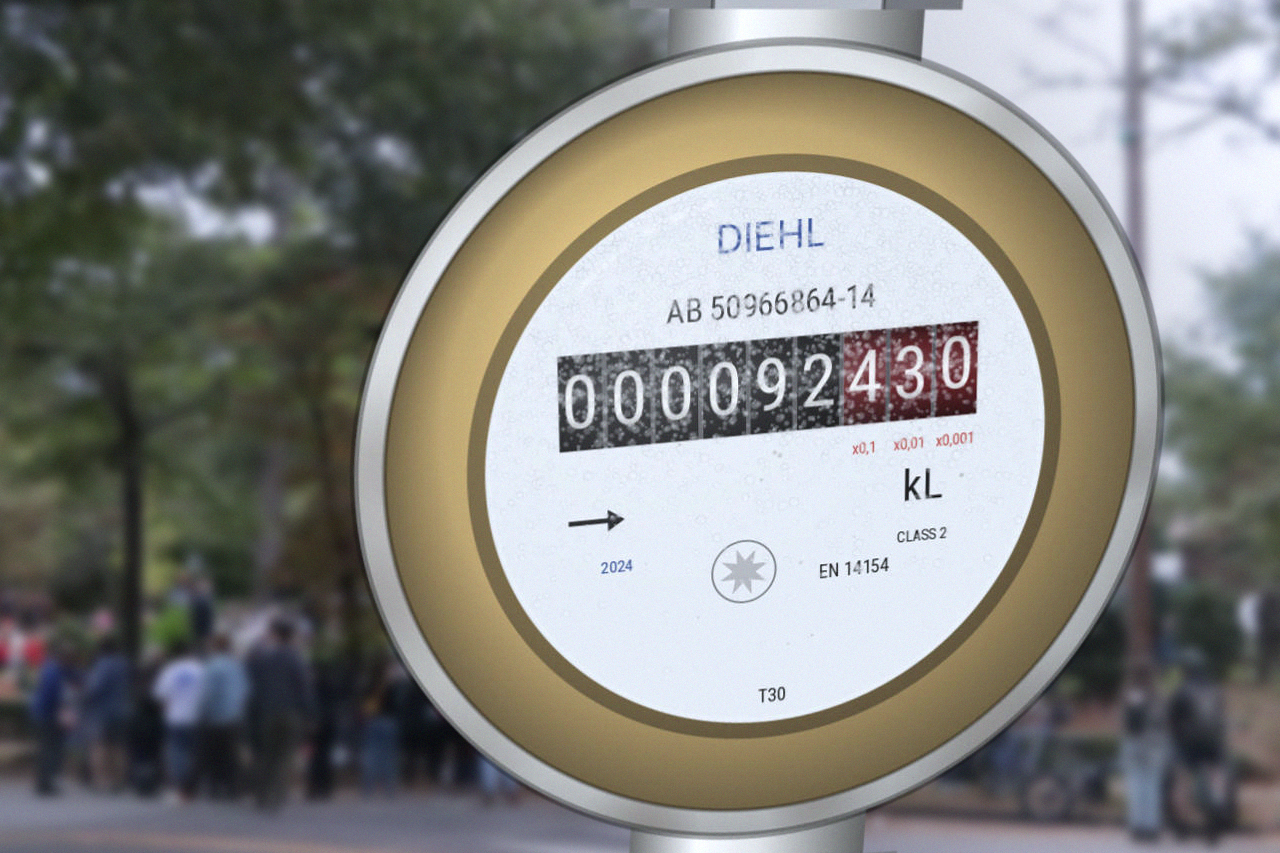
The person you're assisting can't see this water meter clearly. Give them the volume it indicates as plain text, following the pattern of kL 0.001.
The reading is kL 92.430
